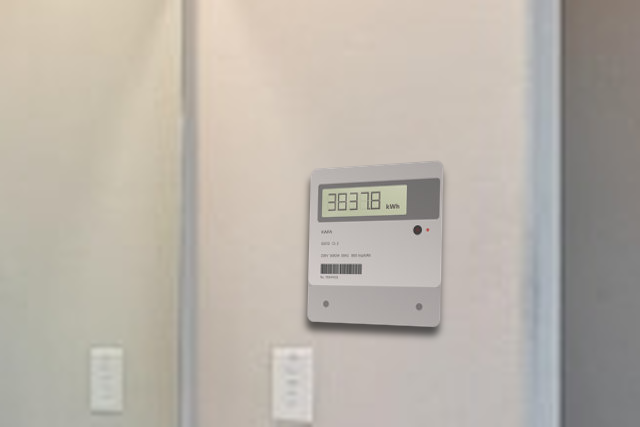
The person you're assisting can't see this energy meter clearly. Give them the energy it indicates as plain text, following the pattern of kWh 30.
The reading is kWh 3837.8
